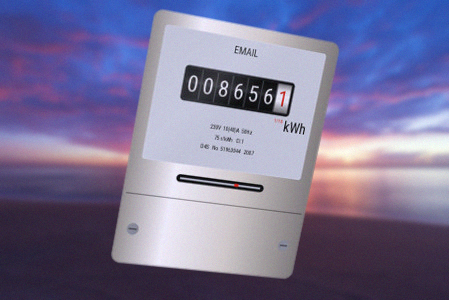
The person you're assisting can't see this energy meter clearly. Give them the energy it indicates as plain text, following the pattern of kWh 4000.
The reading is kWh 8656.1
